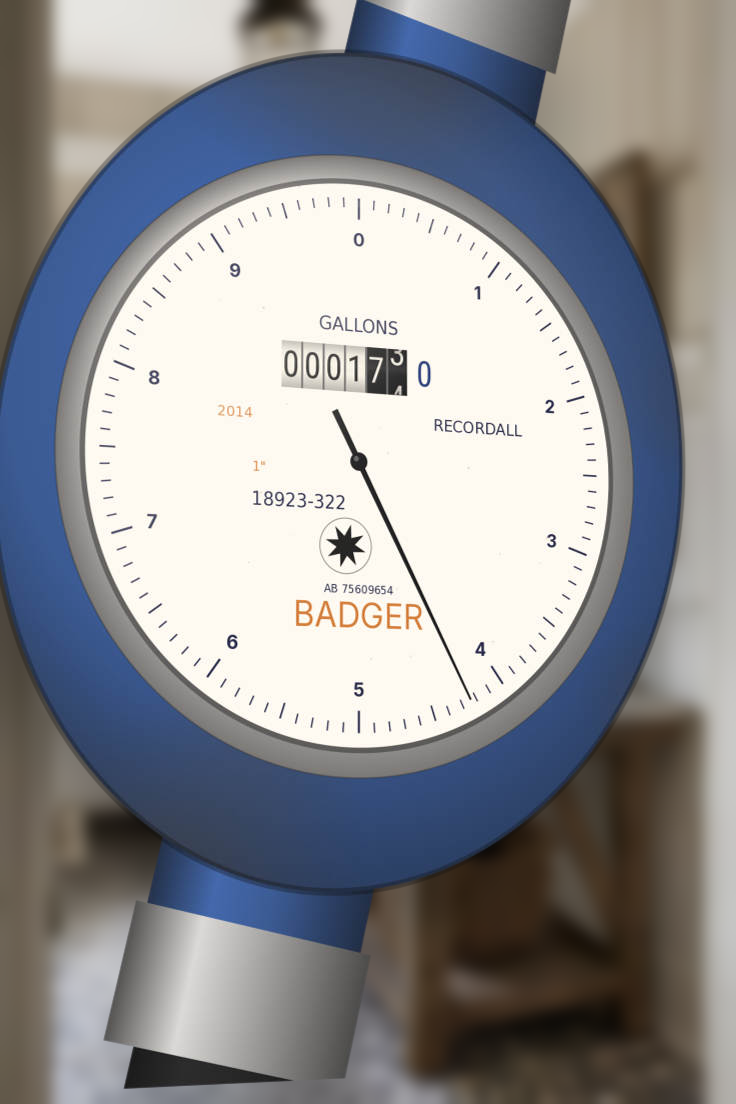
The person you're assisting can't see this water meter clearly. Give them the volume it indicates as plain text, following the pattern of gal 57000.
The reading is gal 1734.2
